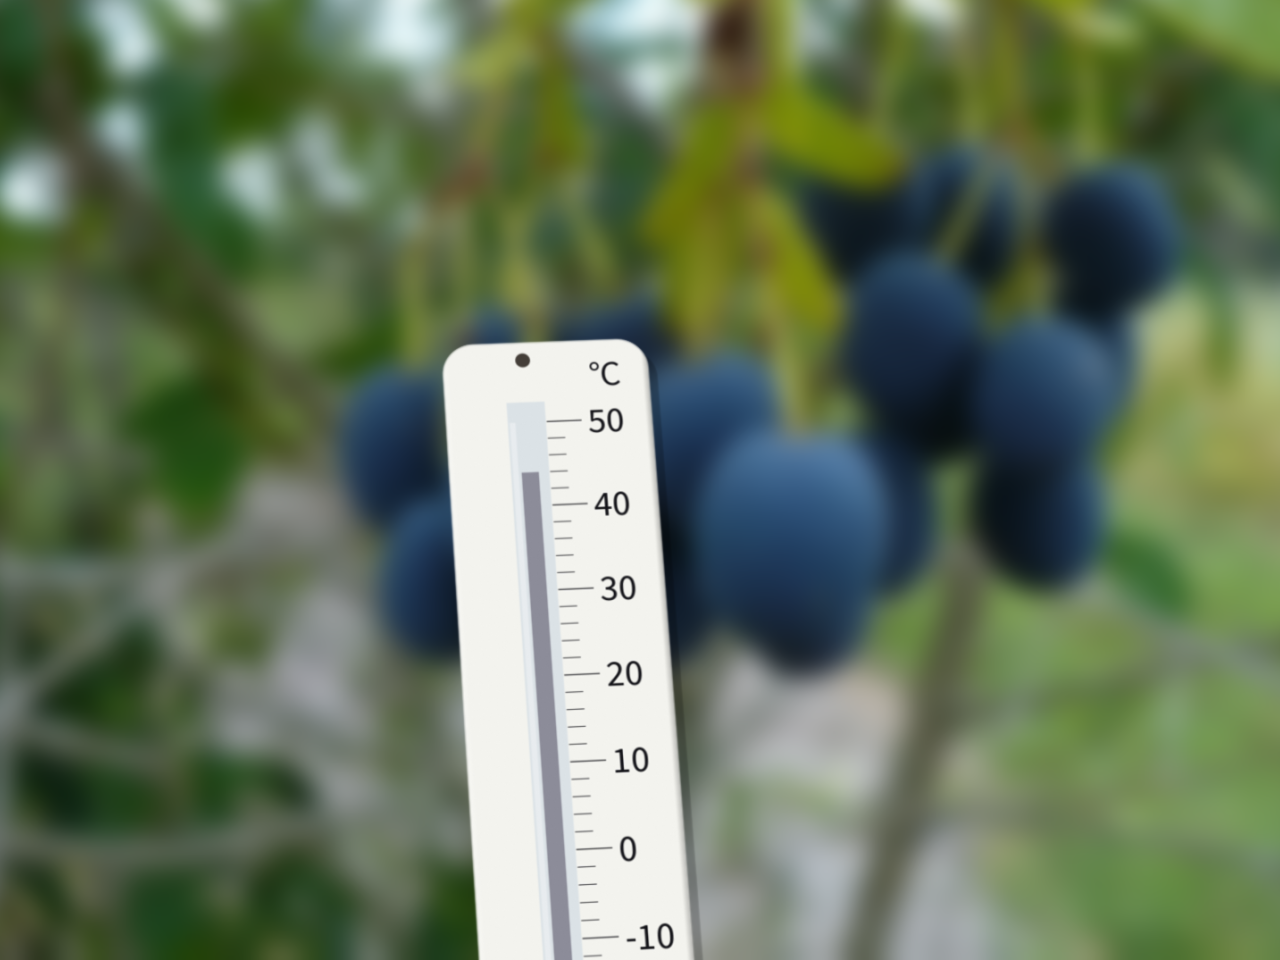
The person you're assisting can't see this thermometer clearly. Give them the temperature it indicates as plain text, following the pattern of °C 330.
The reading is °C 44
